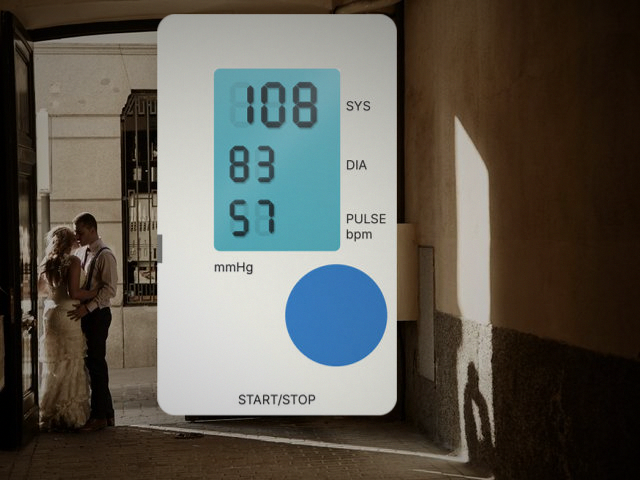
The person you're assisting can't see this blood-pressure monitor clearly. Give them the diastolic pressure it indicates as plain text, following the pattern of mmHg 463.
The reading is mmHg 83
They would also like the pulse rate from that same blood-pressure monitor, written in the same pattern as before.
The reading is bpm 57
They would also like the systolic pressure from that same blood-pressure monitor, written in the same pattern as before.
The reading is mmHg 108
